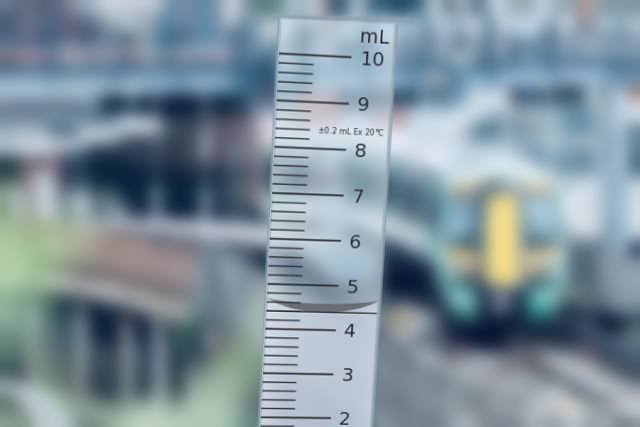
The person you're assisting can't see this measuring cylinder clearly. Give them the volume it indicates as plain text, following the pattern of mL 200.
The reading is mL 4.4
